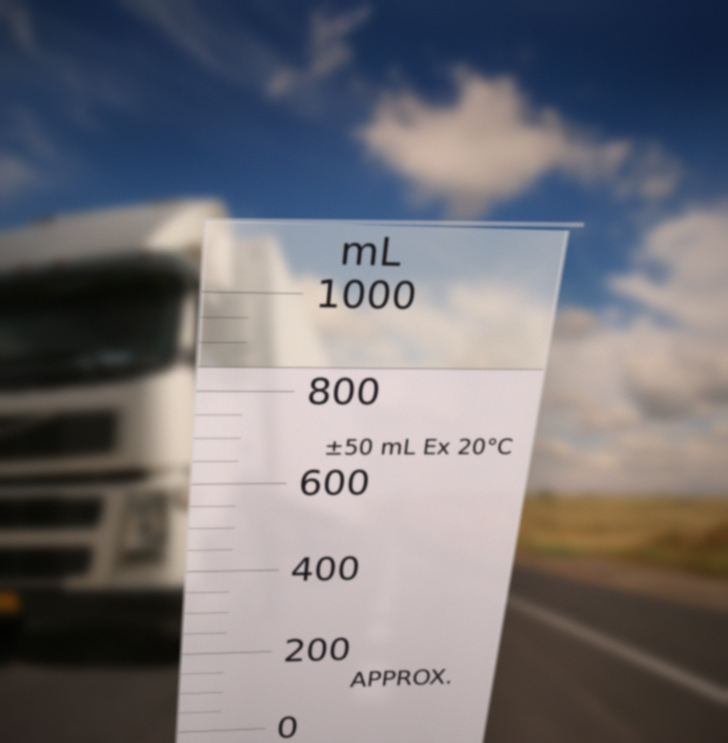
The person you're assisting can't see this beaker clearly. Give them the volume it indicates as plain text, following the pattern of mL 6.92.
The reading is mL 850
